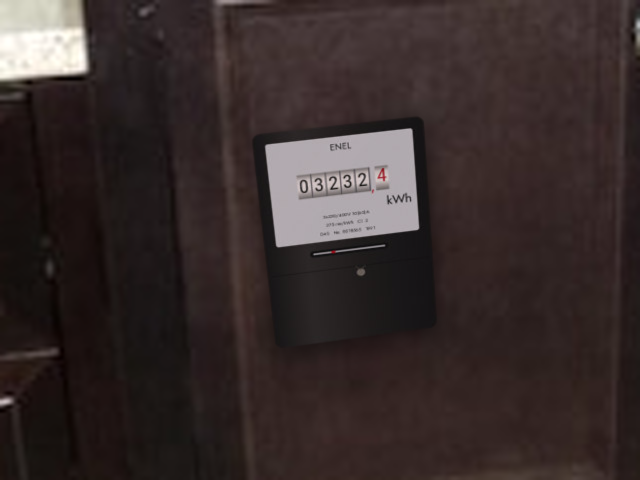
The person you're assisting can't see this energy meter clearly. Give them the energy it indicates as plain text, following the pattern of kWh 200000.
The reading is kWh 3232.4
